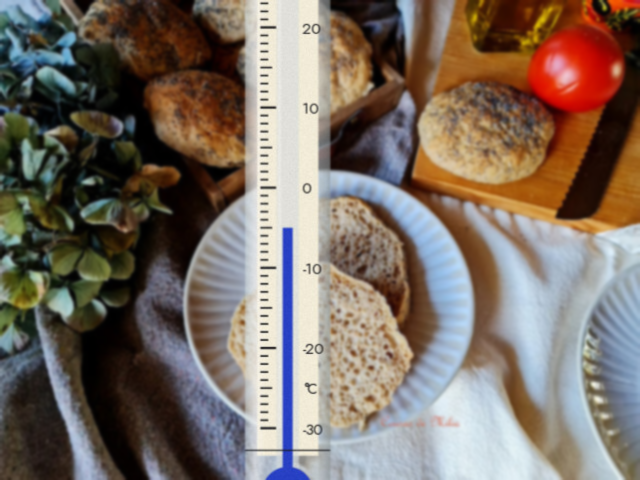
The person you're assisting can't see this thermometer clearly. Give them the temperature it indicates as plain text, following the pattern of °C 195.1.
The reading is °C -5
